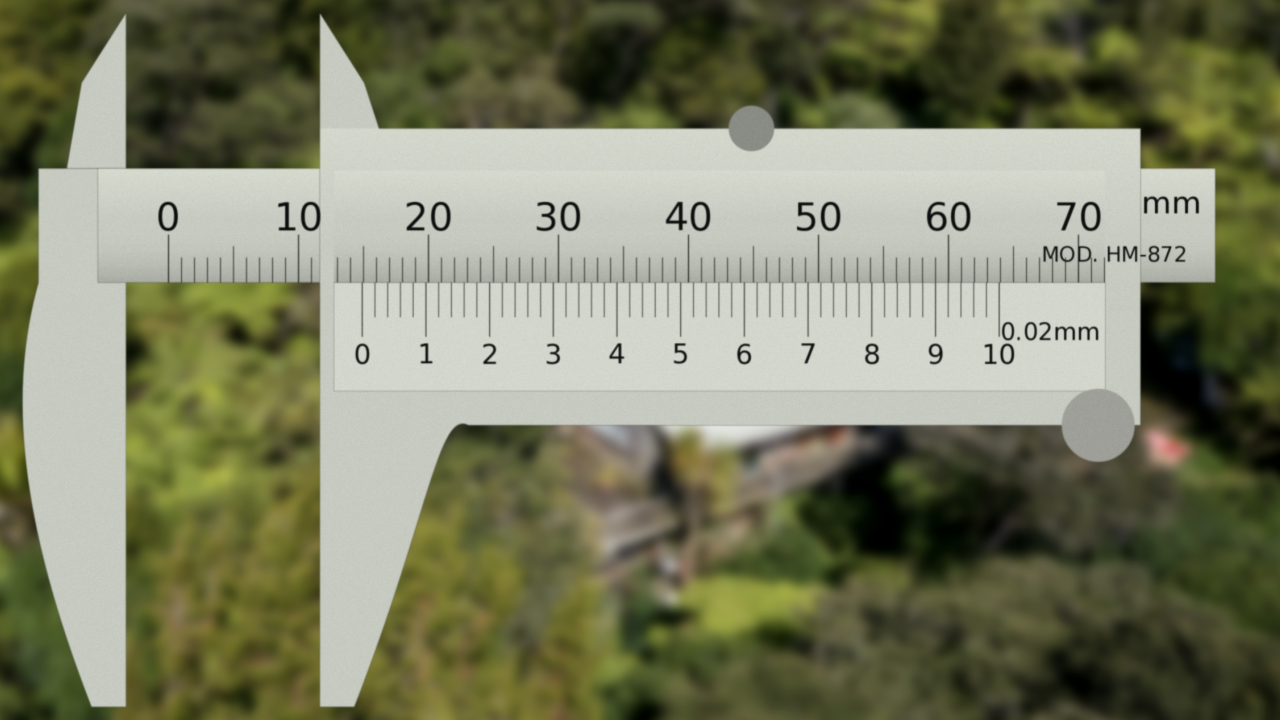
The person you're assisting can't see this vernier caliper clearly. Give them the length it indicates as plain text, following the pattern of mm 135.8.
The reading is mm 14.9
